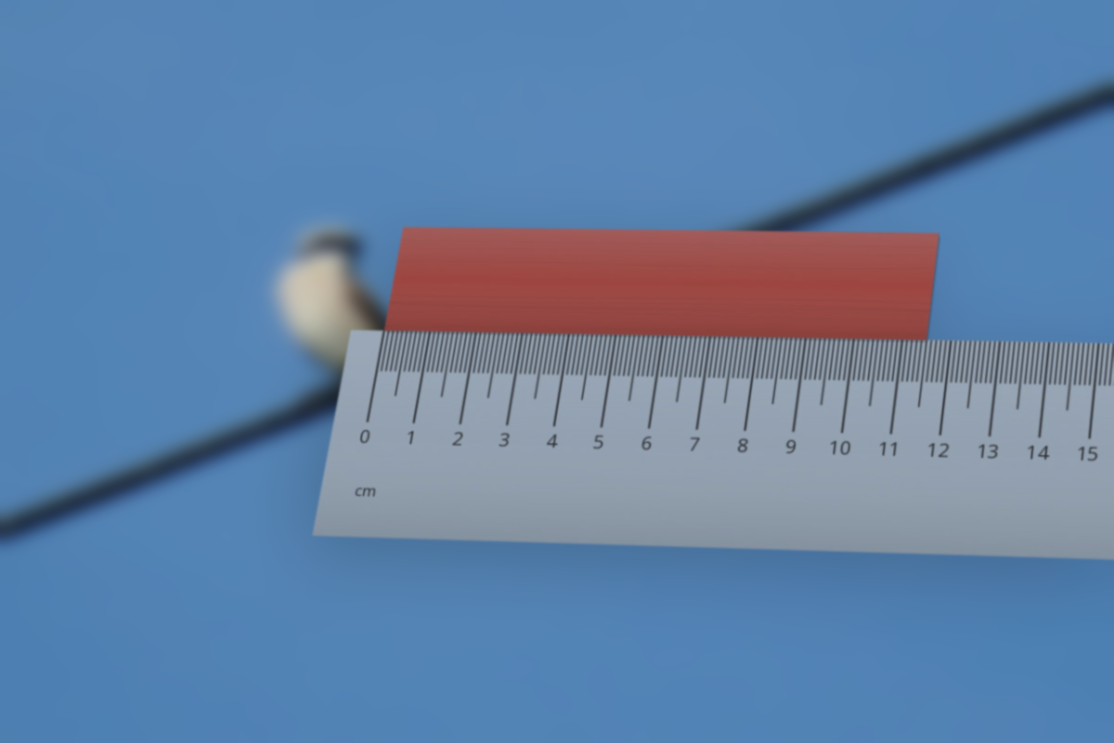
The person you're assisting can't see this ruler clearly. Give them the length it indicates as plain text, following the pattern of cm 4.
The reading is cm 11.5
